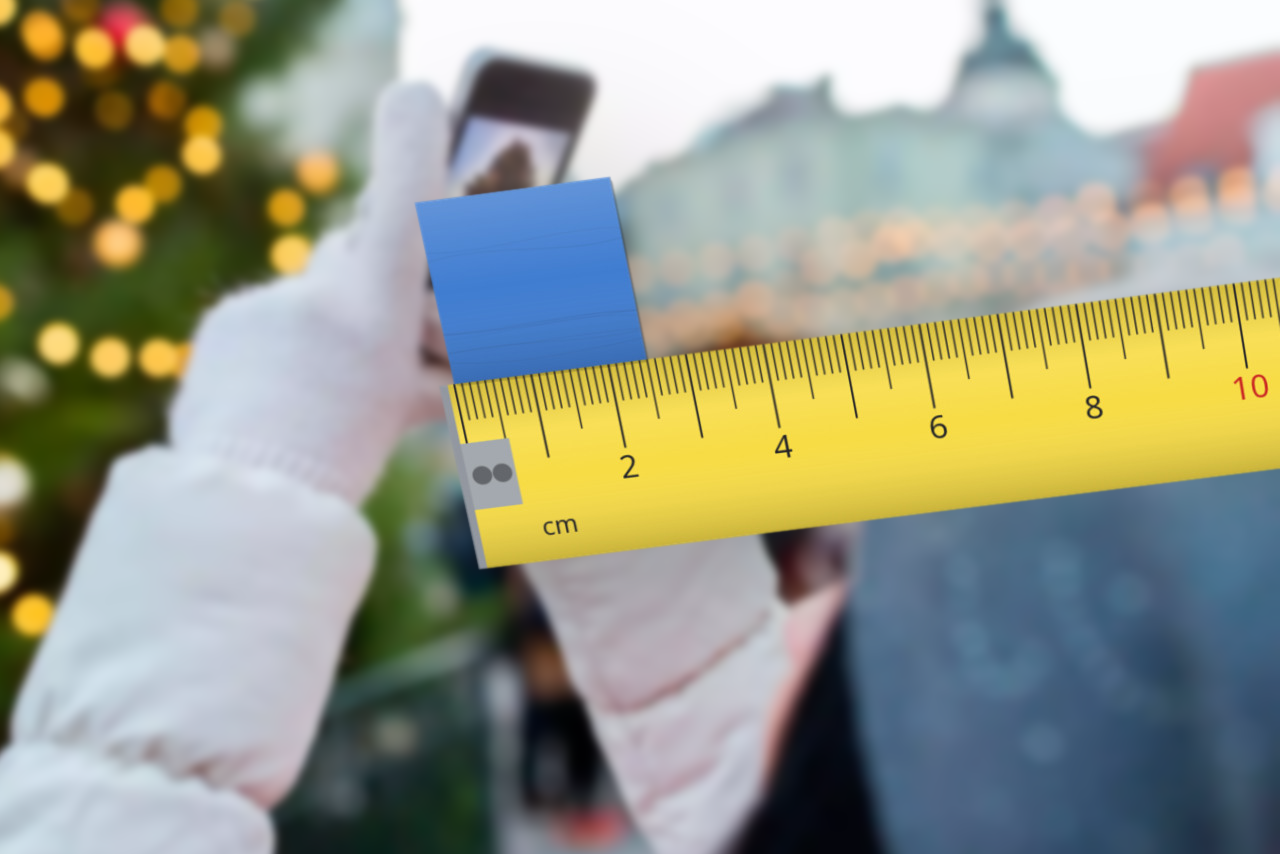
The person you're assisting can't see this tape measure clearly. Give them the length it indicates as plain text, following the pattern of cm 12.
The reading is cm 2.5
